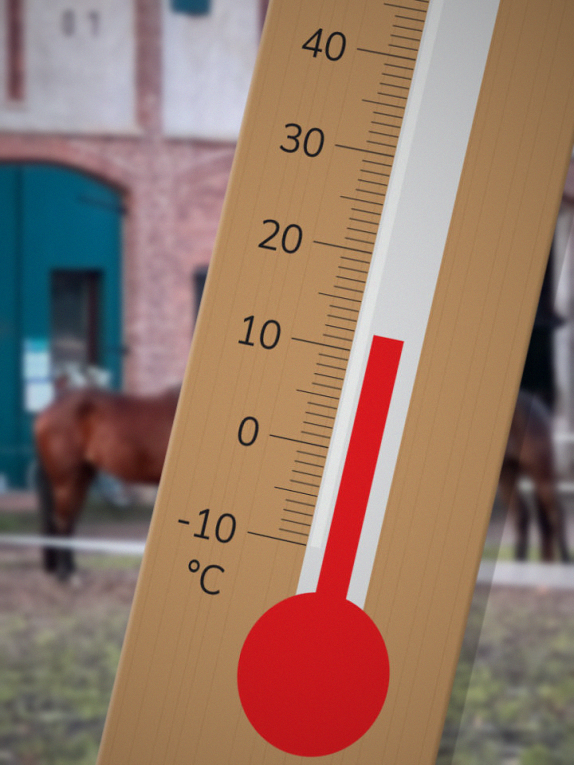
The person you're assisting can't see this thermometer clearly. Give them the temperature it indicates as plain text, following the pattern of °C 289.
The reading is °C 12
